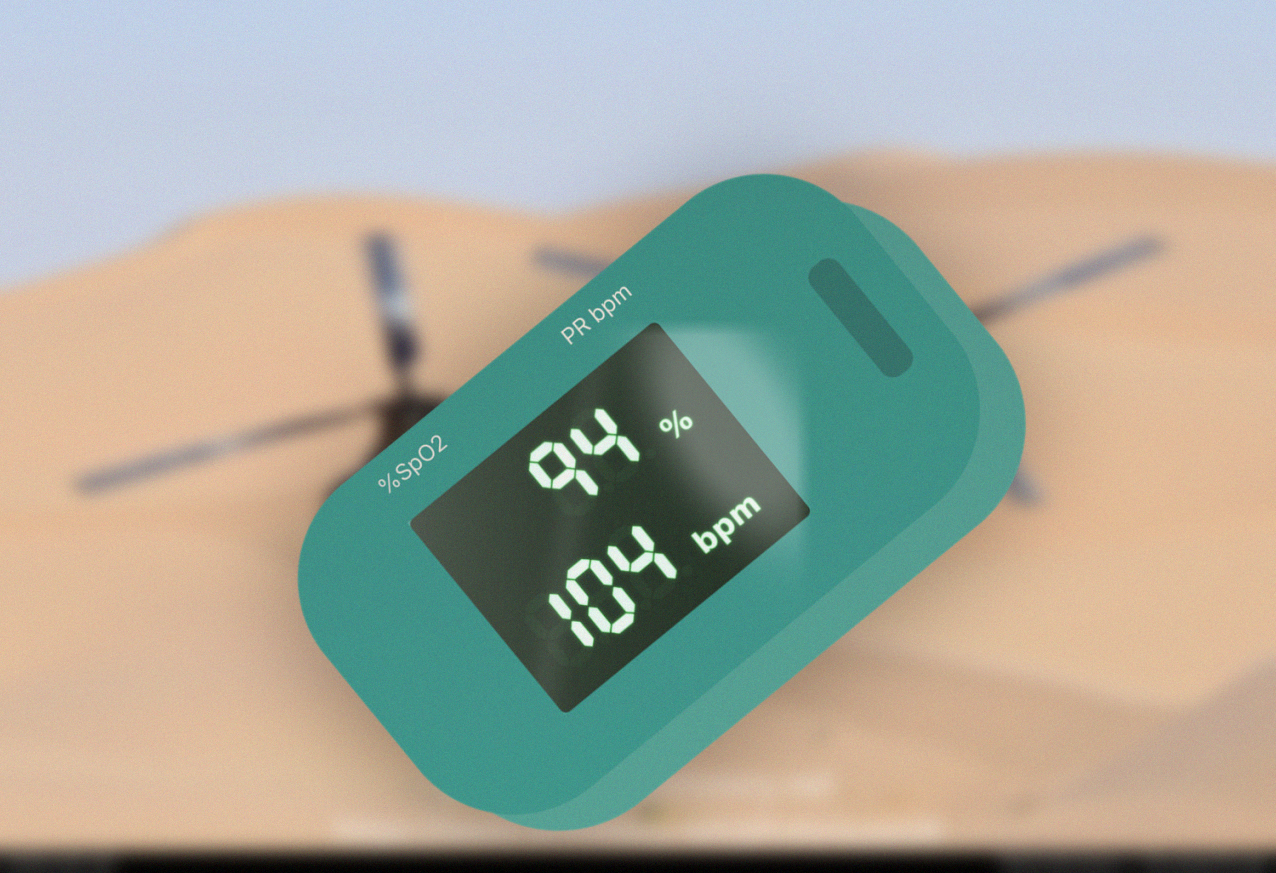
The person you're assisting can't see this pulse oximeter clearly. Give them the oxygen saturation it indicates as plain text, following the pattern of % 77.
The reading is % 94
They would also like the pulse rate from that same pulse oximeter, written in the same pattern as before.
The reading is bpm 104
